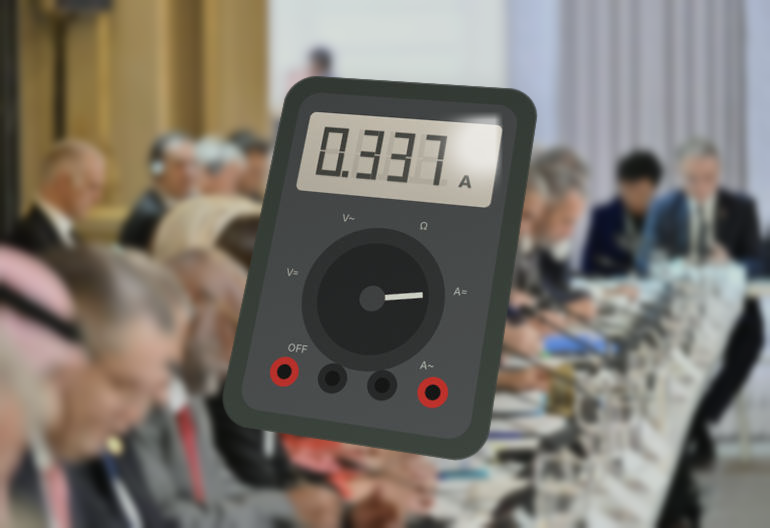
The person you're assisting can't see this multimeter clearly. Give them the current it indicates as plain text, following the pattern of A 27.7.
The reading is A 0.337
